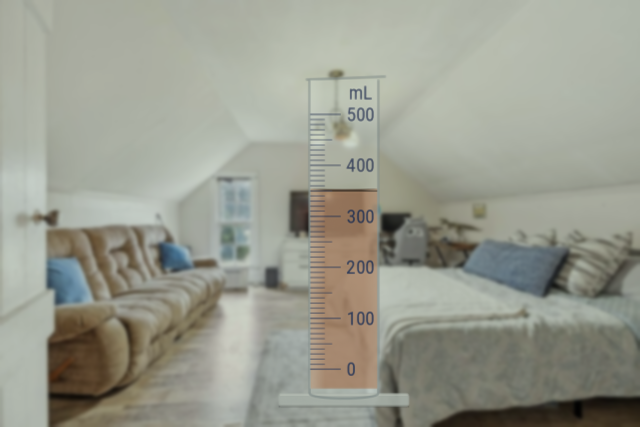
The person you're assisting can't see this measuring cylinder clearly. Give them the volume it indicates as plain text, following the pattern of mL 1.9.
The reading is mL 350
